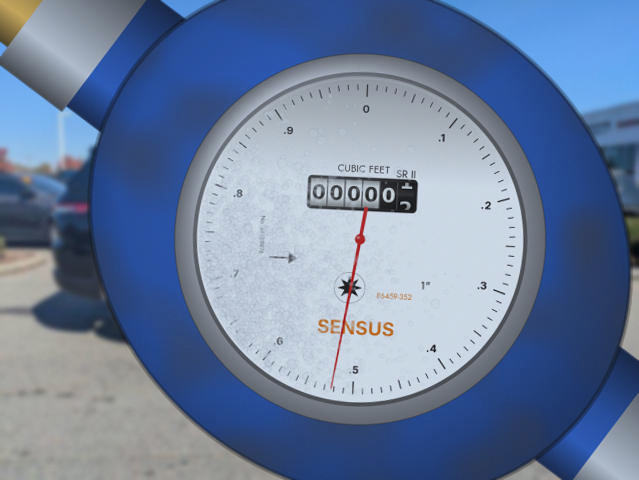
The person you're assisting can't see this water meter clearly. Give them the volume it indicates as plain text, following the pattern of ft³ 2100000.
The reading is ft³ 1.52
